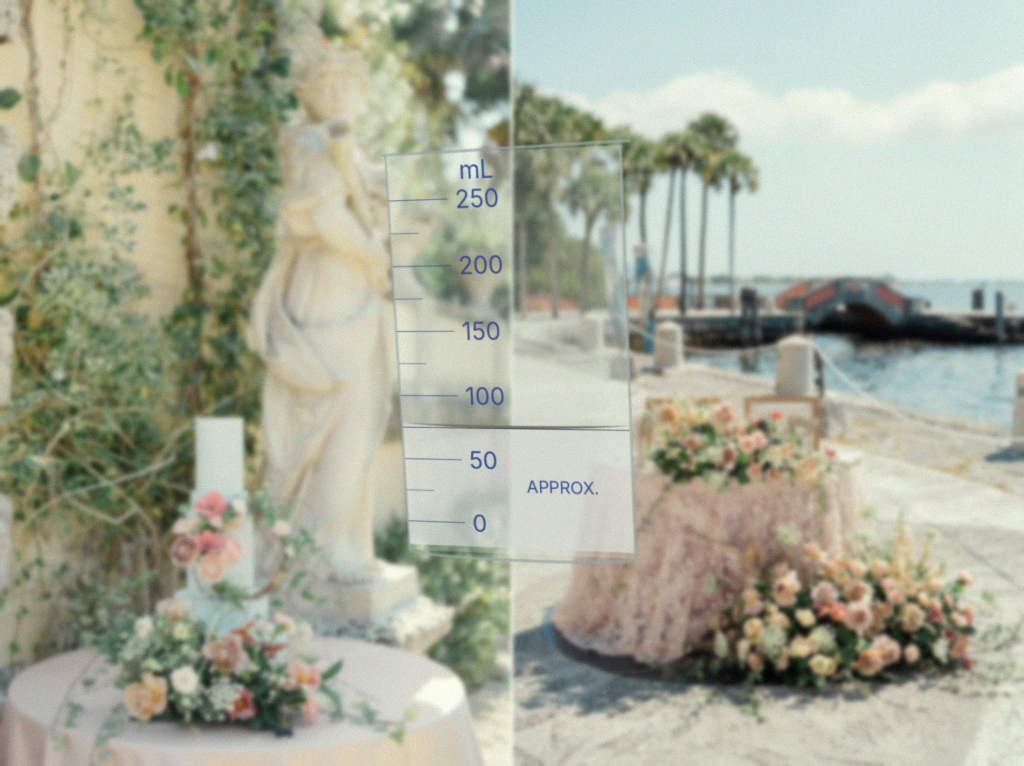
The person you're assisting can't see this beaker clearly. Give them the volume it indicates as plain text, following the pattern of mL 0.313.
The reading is mL 75
